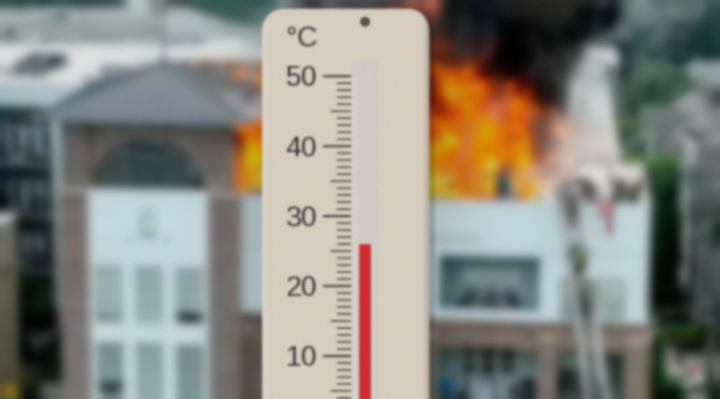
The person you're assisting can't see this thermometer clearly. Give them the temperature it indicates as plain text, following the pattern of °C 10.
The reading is °C 26
